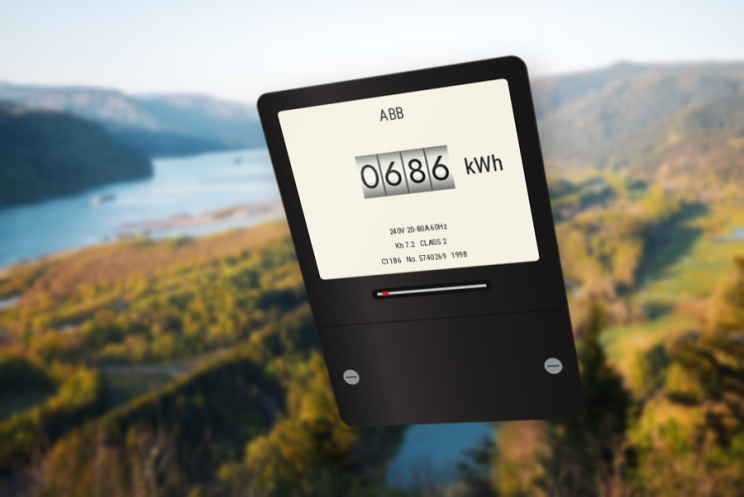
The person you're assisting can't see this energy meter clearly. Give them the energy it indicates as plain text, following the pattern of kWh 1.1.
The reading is kWh 686
